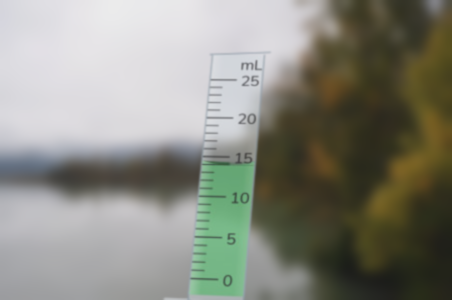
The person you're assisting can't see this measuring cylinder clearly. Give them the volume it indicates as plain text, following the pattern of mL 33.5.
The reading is mL 14
